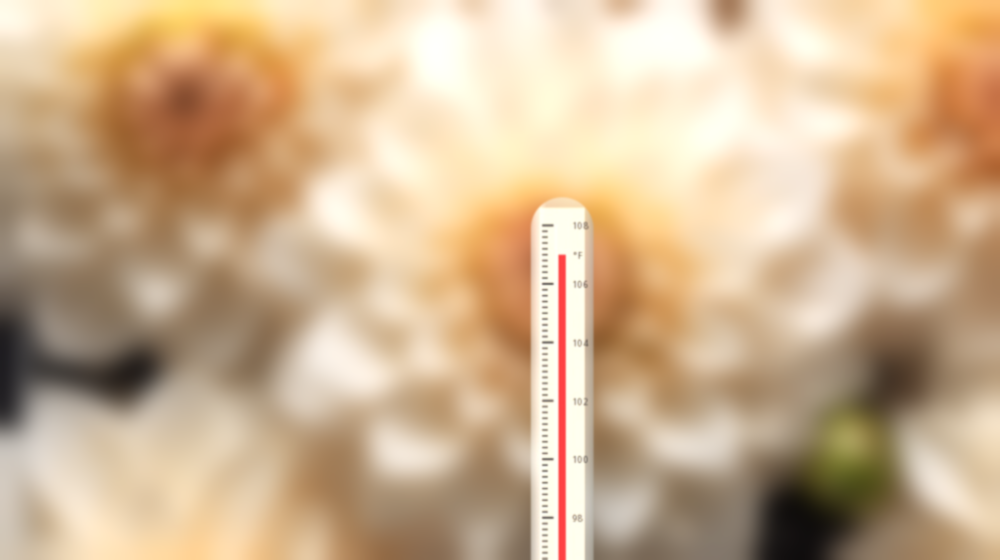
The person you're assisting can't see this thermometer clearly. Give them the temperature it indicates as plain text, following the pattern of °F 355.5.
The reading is °F 107
